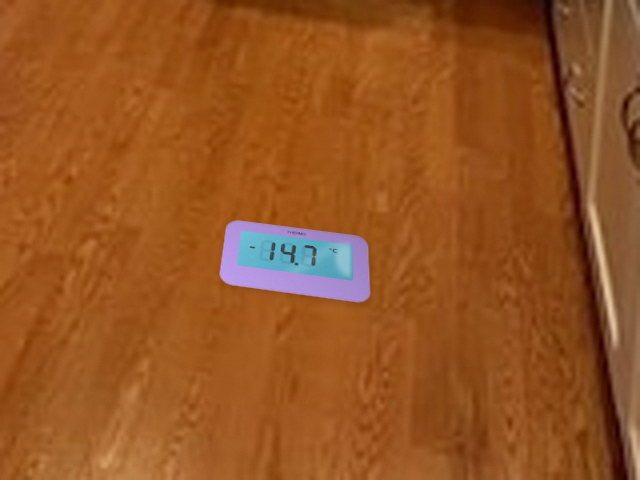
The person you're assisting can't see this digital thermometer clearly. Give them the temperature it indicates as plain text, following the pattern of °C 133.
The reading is °C -14.7
